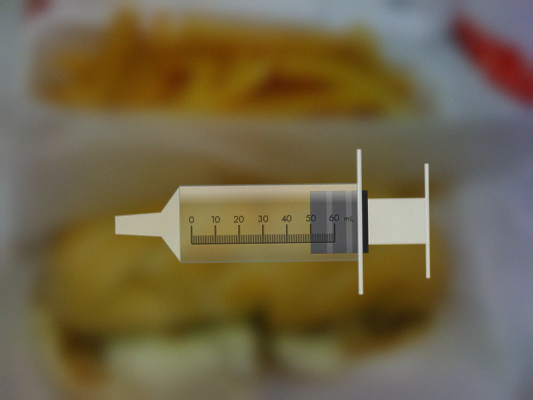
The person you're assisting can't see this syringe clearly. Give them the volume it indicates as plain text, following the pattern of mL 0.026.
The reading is mL 50
